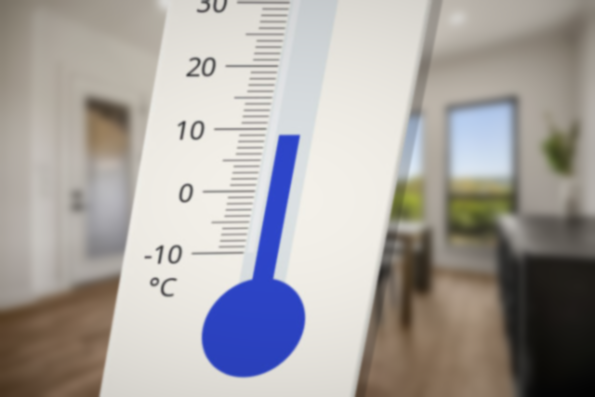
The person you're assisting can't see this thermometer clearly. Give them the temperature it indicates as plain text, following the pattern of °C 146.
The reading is °C 9
